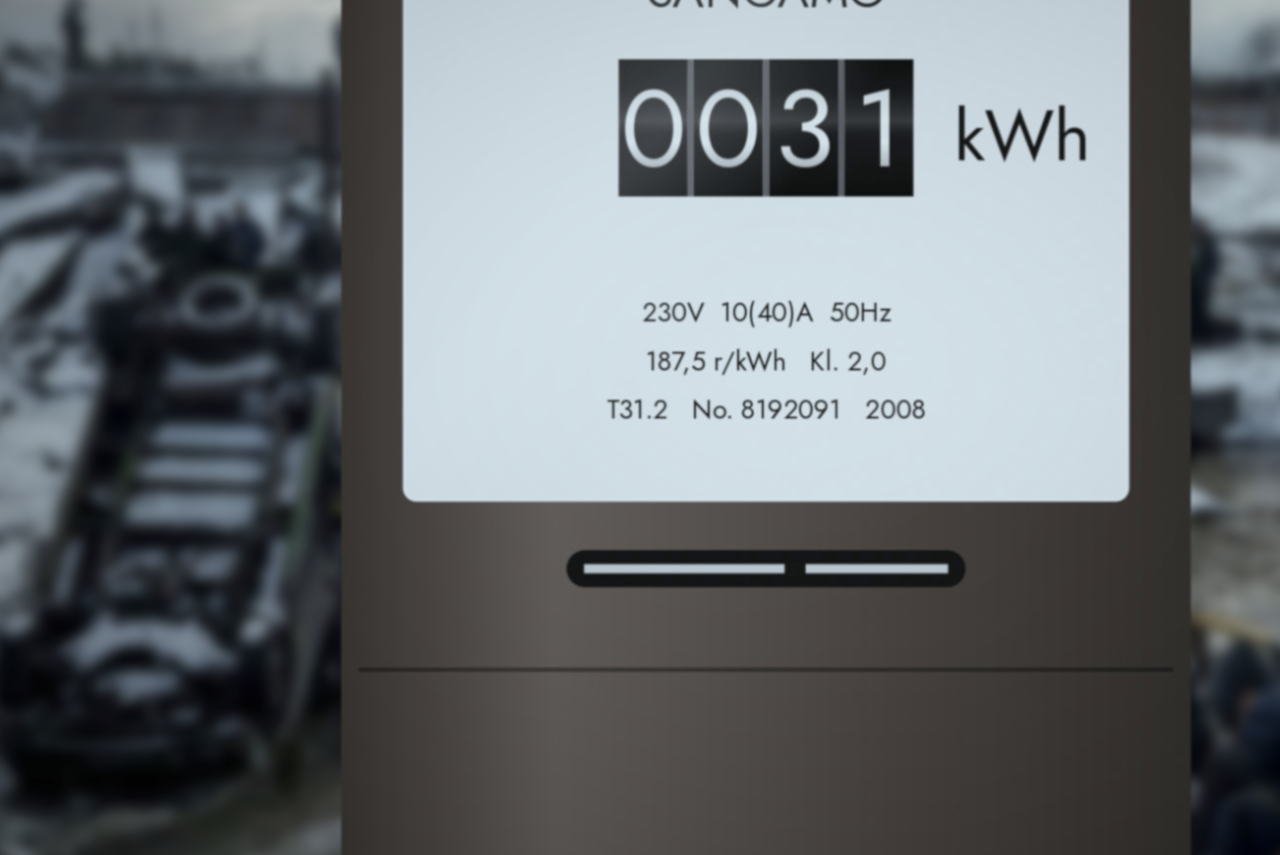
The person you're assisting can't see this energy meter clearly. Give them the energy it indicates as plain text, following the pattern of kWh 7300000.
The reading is kWh 31
